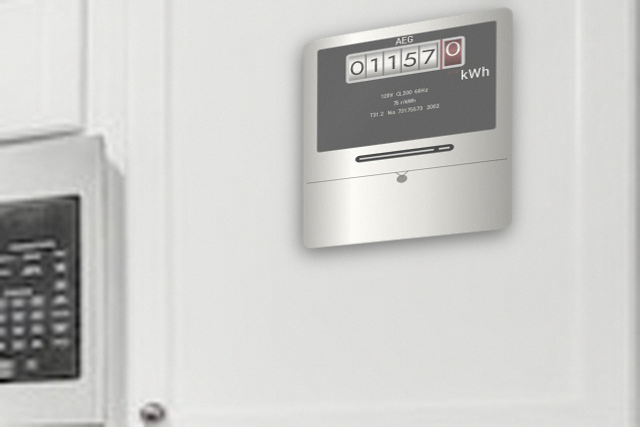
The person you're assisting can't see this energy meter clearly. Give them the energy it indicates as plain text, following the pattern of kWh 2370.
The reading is kWh 1157.0
